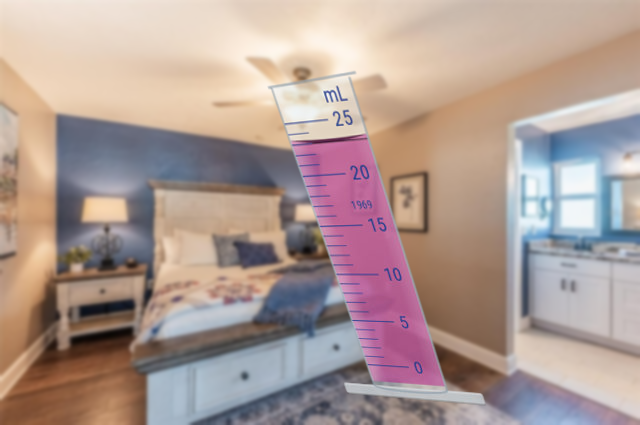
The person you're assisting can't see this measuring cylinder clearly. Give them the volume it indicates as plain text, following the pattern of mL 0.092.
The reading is mL 23
